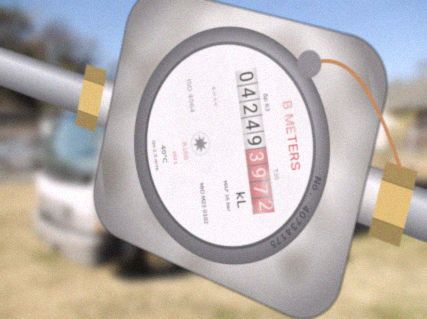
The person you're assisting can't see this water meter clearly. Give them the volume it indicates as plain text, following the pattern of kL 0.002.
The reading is kL 4249.3972
